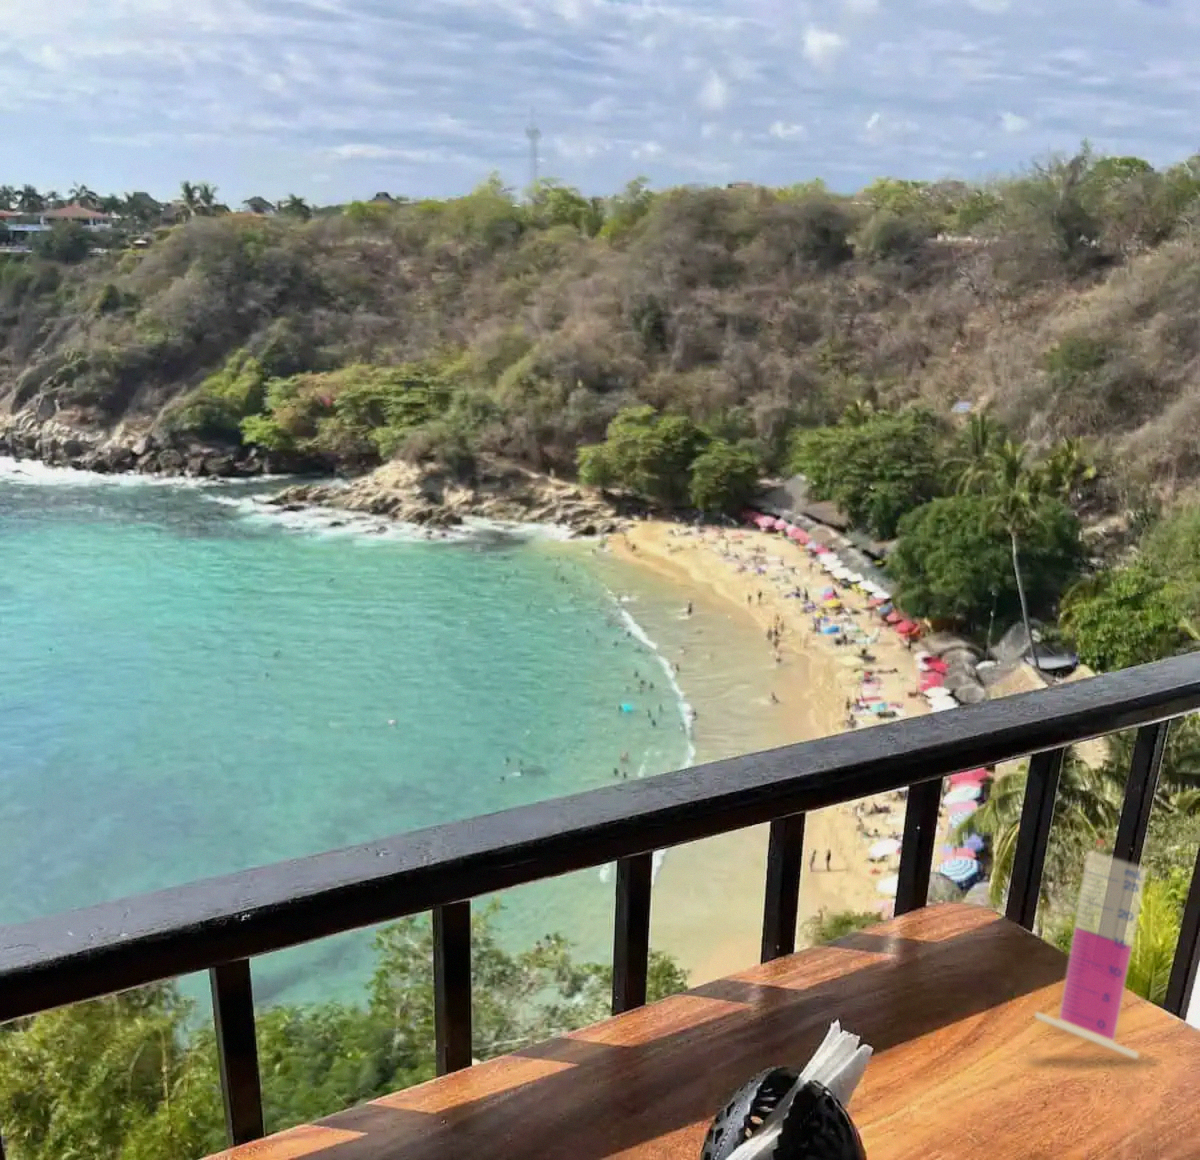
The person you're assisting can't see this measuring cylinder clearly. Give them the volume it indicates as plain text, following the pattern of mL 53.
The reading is mL 15
